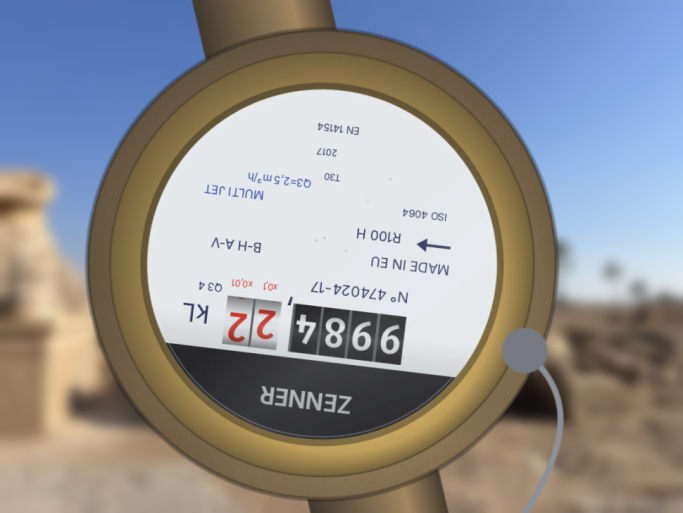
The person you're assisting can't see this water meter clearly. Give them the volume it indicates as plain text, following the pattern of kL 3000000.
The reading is kL 9984.22
